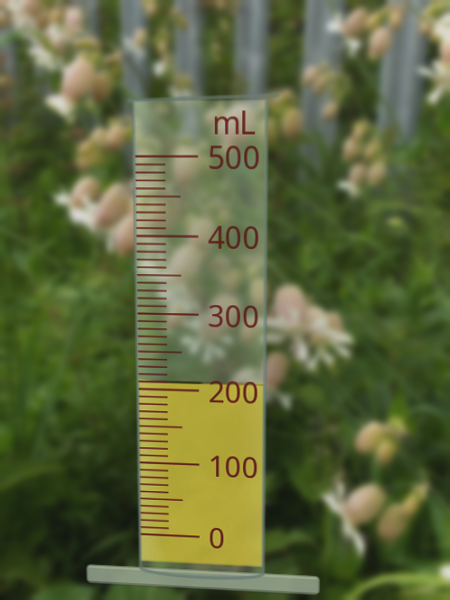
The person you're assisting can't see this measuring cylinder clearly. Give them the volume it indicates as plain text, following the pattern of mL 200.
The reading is mL 210
